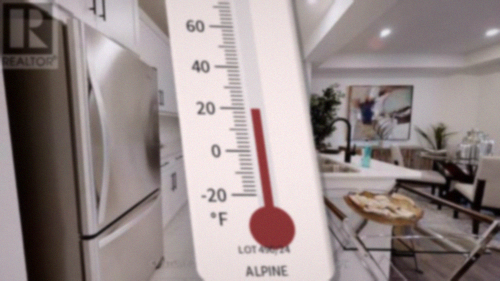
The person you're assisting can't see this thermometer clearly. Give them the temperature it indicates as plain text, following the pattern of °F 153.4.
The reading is °F 20
